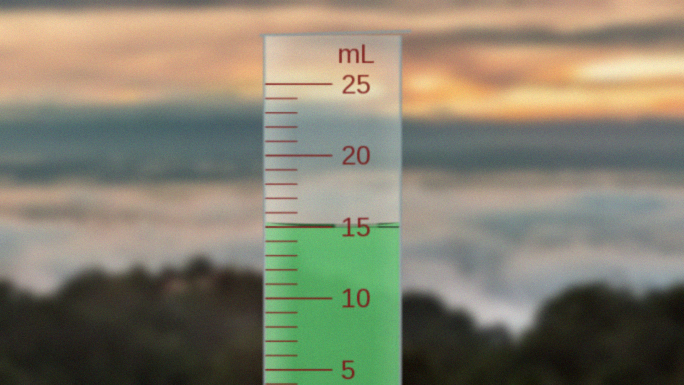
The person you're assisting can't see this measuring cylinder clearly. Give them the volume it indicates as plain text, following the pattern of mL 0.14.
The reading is mL 15
